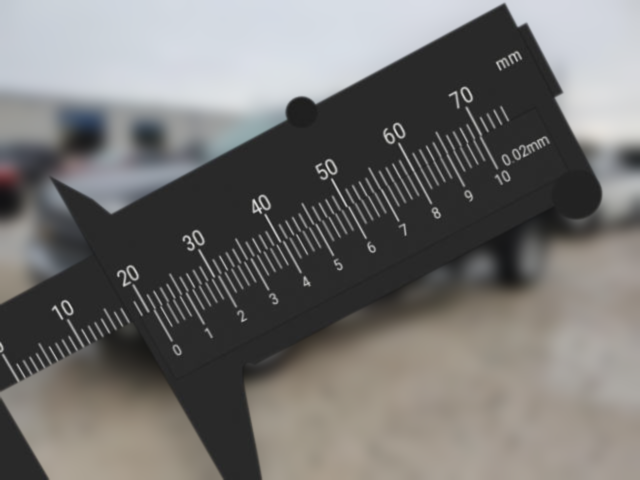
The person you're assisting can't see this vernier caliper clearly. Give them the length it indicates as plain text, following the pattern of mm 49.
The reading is mm 20.8
